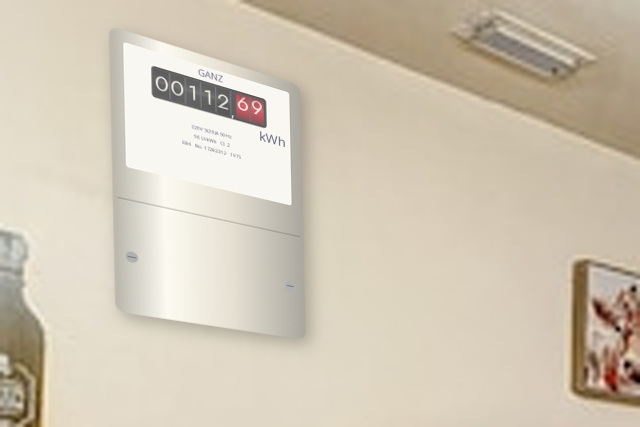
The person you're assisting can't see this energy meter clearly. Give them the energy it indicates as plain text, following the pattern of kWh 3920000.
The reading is kWh 112.69
